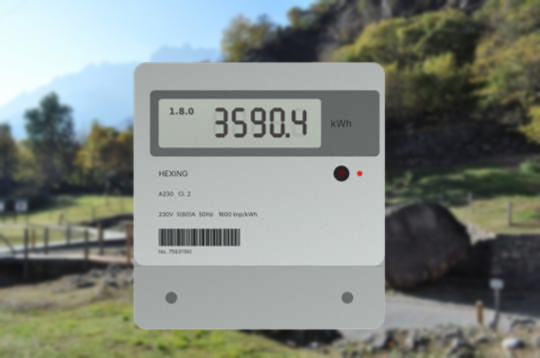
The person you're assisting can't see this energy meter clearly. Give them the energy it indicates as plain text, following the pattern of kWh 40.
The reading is kWh 3590.4
